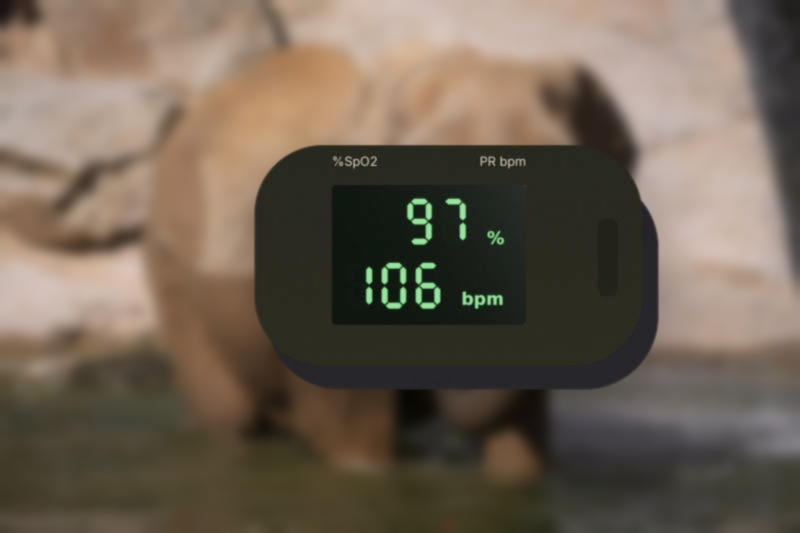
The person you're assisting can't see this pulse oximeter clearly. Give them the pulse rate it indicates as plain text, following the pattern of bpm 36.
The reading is bpm 106
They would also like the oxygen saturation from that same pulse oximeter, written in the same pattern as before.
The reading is % 97
